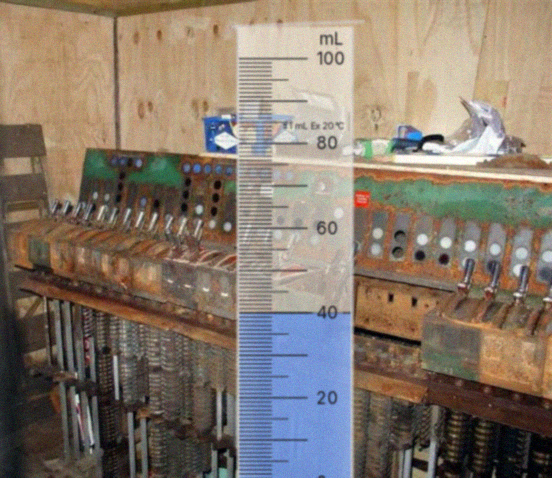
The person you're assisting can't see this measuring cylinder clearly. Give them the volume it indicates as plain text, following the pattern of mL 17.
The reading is mL 40
